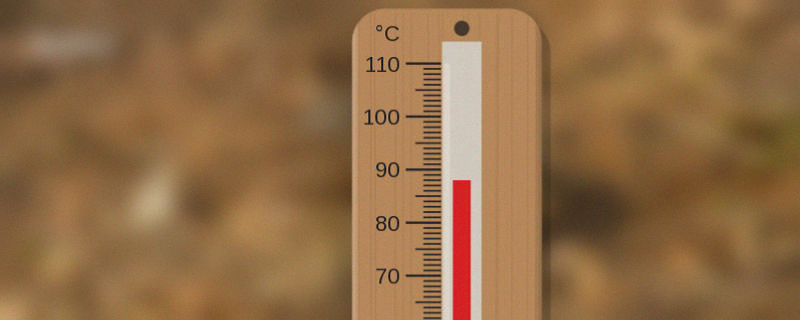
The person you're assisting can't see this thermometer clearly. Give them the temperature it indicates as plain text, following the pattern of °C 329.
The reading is °C 88
